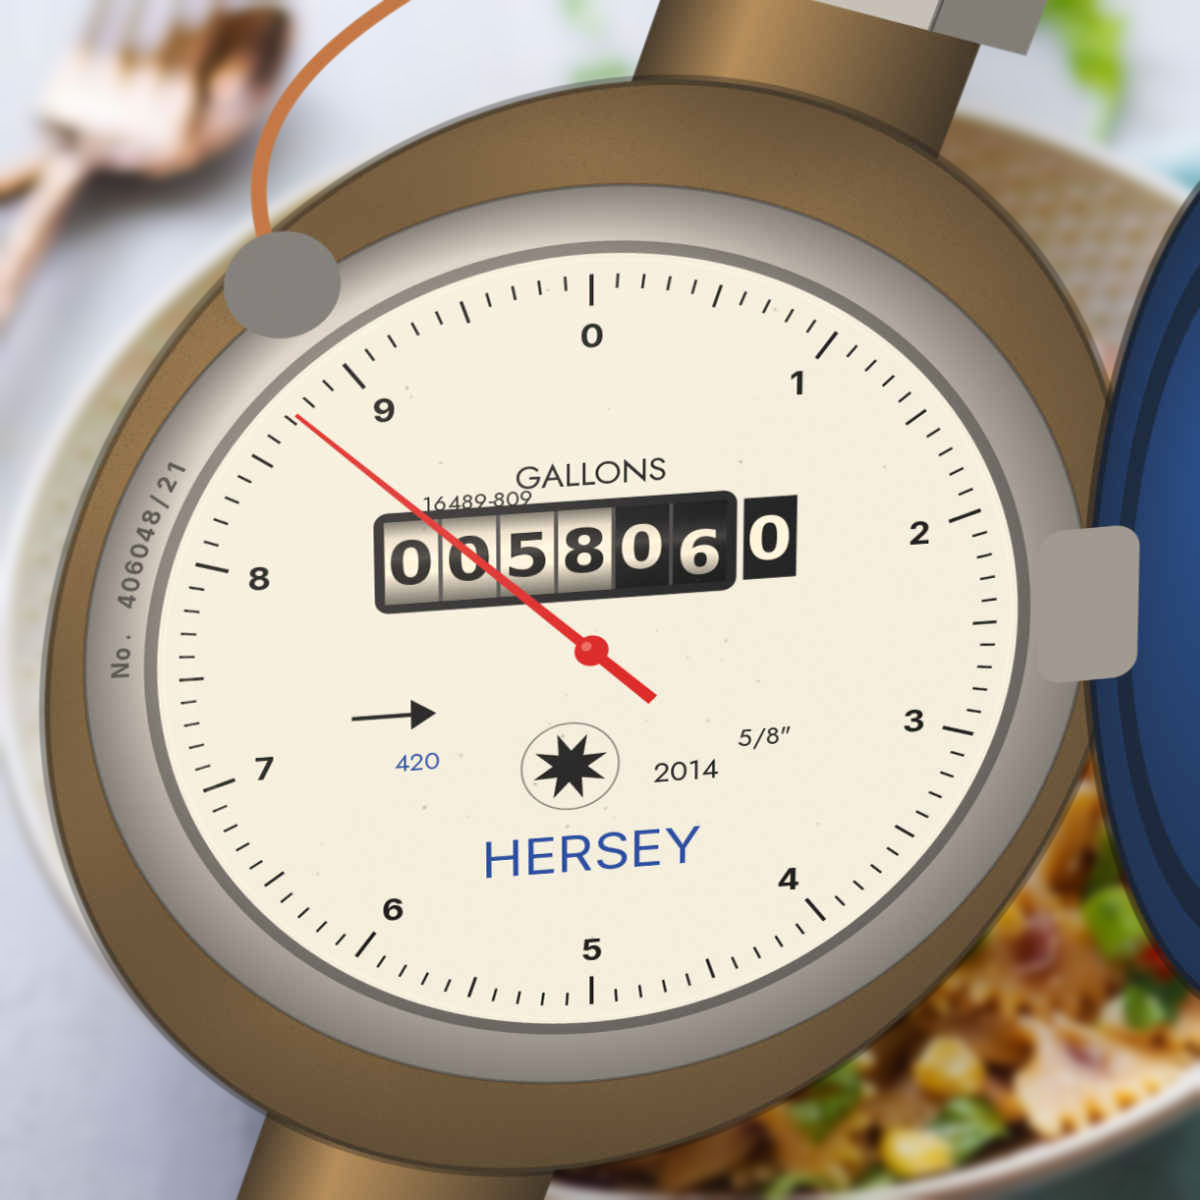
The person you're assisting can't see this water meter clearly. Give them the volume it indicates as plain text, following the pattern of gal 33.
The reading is gal 58058.7
